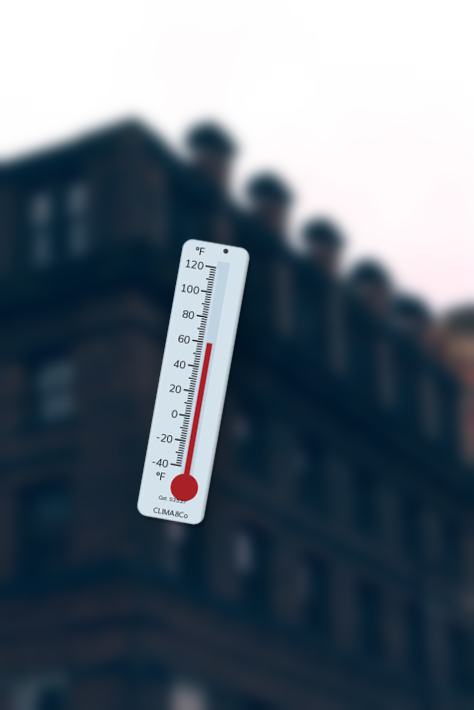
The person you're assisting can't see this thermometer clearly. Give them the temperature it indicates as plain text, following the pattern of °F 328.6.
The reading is °F 60
